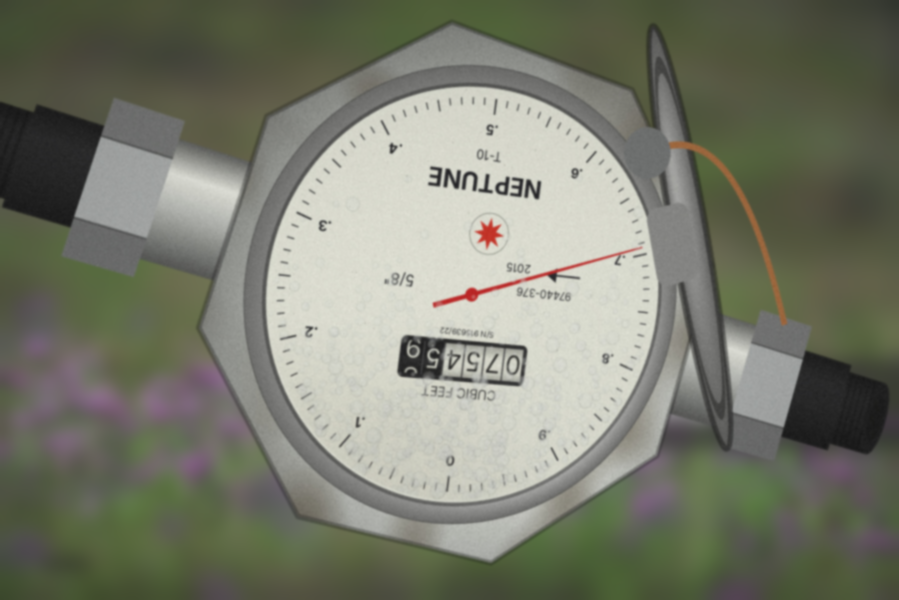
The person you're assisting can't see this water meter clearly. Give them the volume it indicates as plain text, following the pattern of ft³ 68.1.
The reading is ft³ 75458.69
